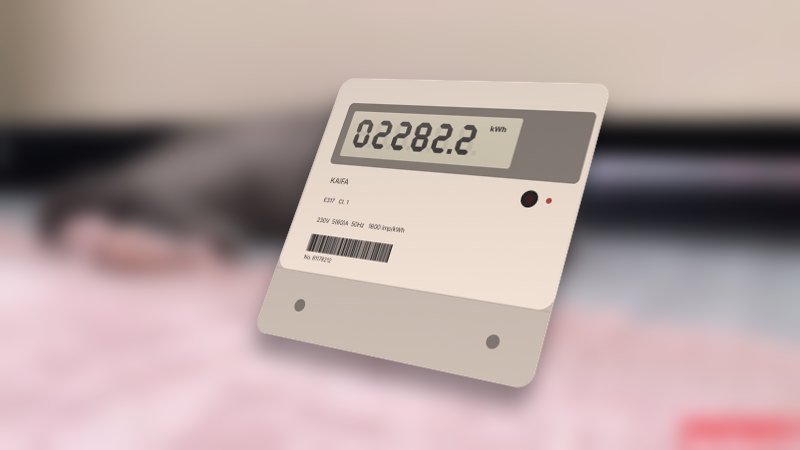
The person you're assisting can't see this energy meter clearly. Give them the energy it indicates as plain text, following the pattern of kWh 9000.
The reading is kWh 2282.2
